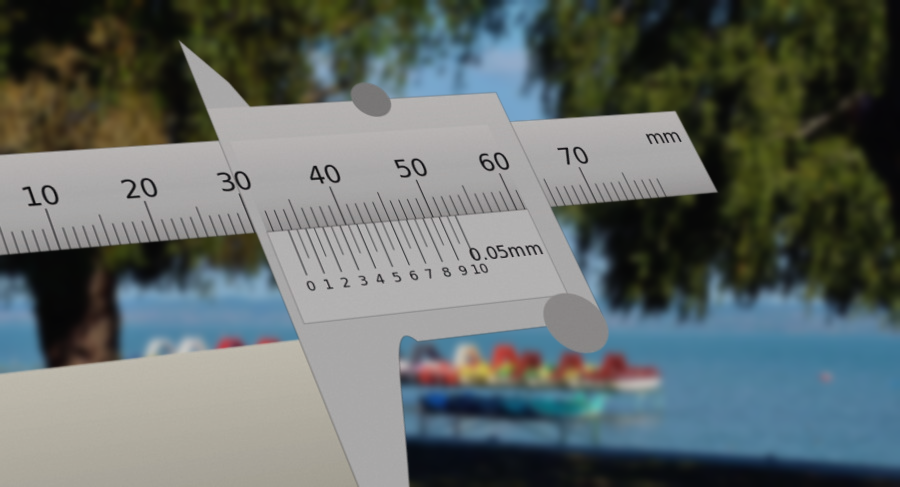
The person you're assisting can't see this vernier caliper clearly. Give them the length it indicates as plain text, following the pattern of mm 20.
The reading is mm 33.6
